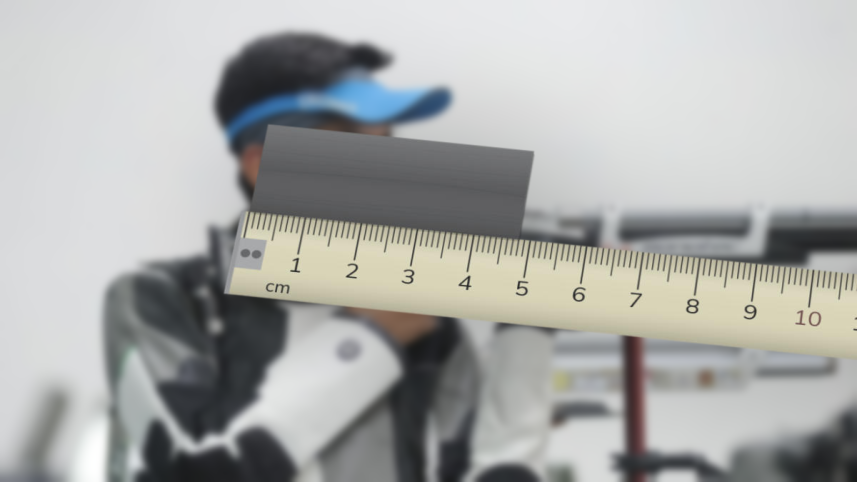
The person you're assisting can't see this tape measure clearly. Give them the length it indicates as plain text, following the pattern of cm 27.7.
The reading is cm 4.8
